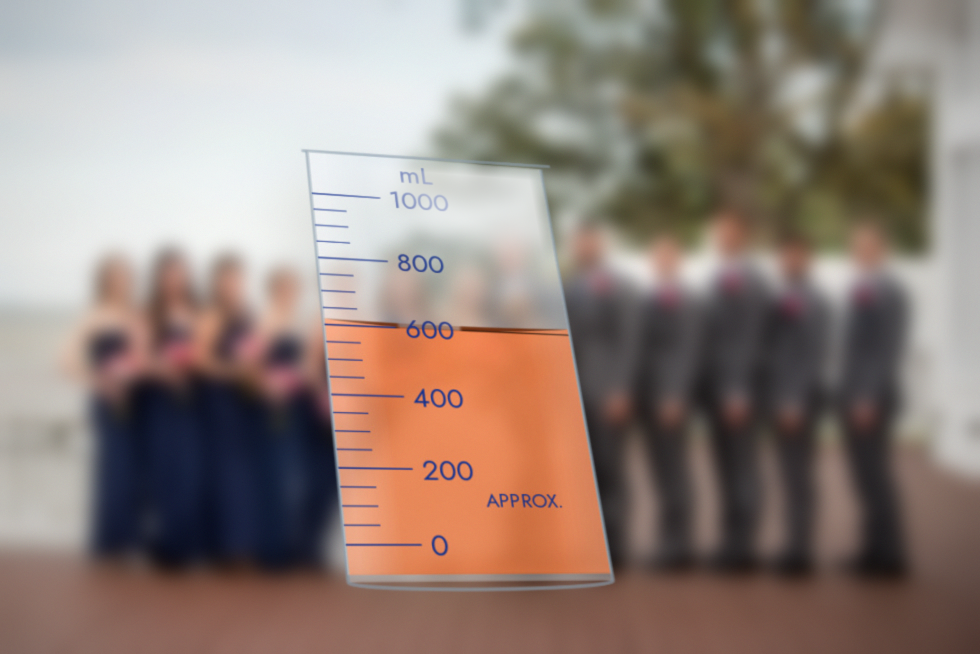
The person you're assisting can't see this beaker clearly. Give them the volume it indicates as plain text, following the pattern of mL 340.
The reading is mL 600
